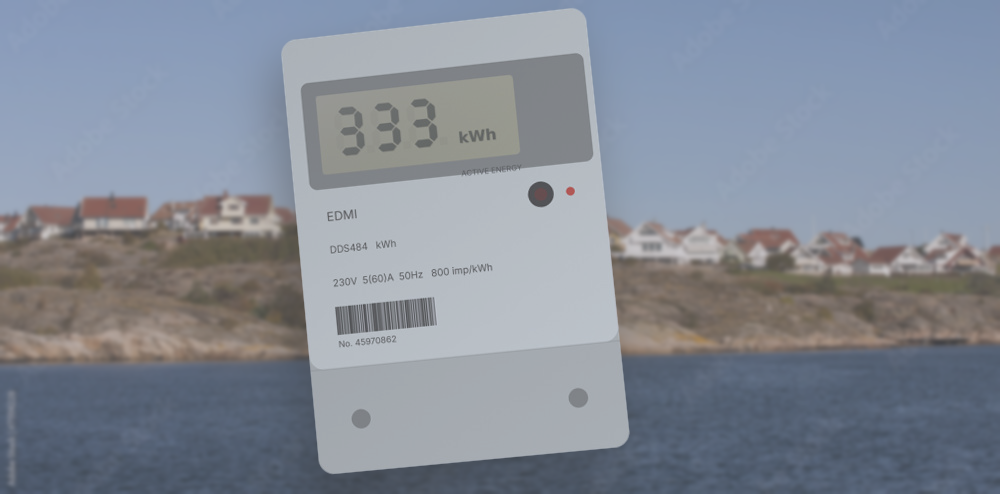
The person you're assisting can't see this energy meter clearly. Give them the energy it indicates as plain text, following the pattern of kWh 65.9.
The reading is kWh 333
